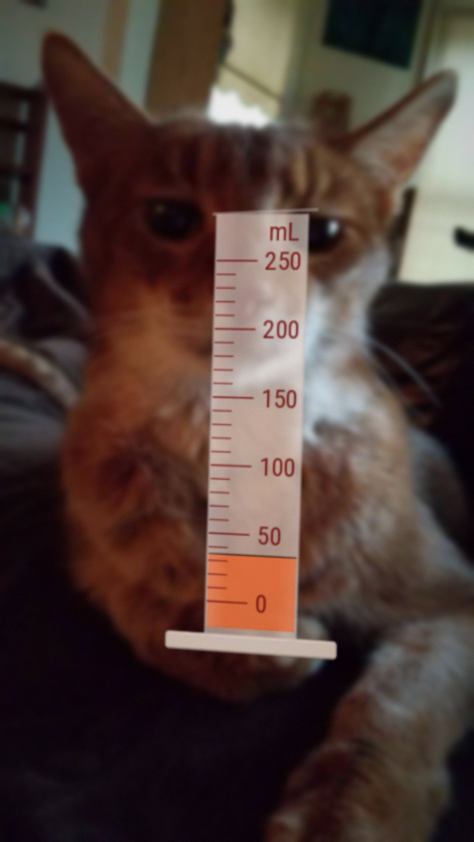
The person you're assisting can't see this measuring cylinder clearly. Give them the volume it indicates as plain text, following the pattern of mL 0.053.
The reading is mL 35
